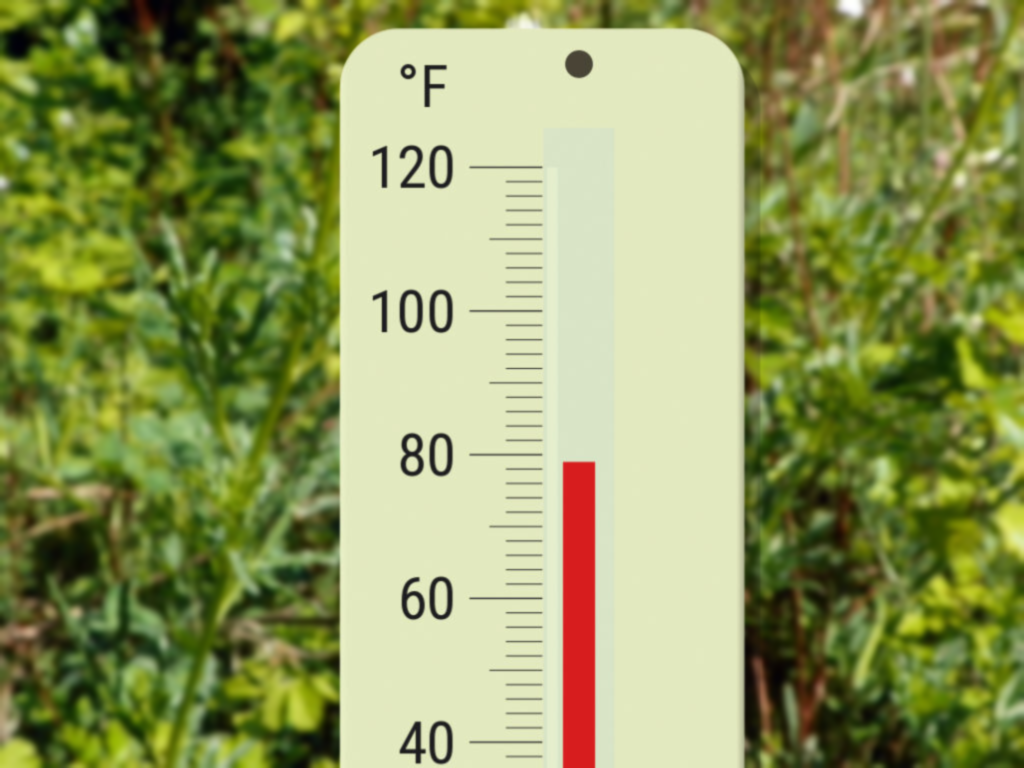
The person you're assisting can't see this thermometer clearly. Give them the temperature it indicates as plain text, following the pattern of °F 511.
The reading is °F 79
